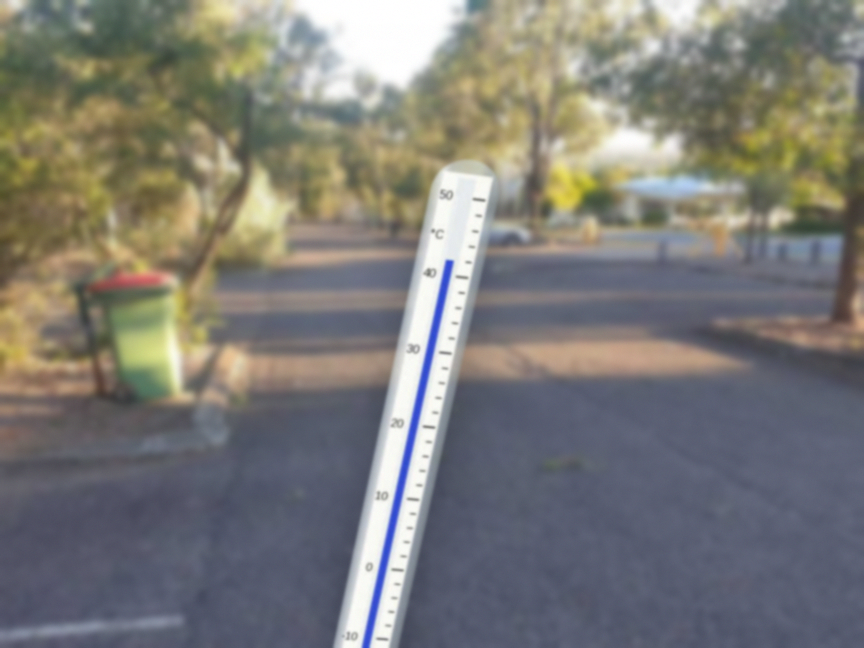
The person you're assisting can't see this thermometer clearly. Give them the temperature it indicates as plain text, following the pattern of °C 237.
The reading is °C 42
